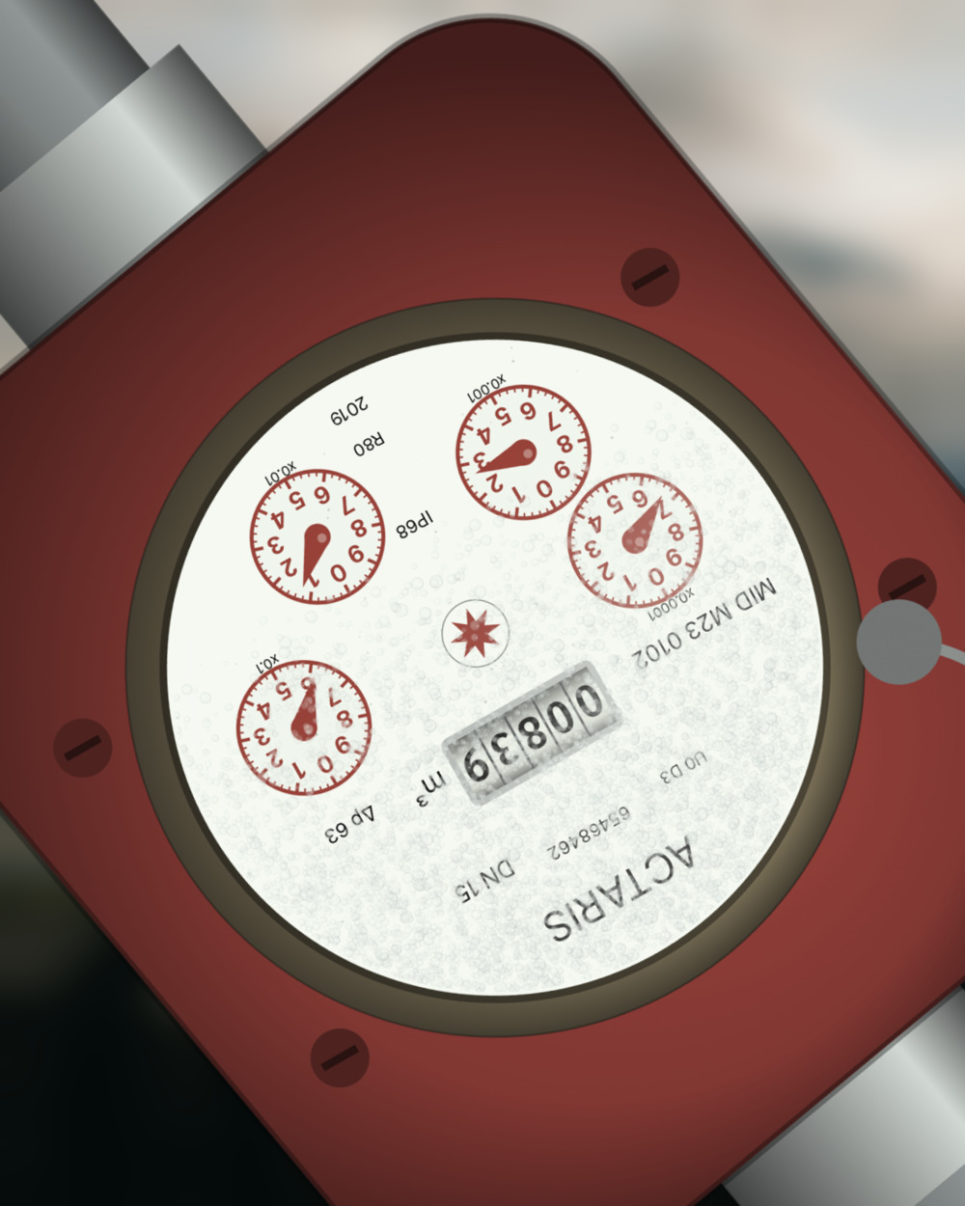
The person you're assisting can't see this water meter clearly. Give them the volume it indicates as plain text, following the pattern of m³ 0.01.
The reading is m³ 839.6126
